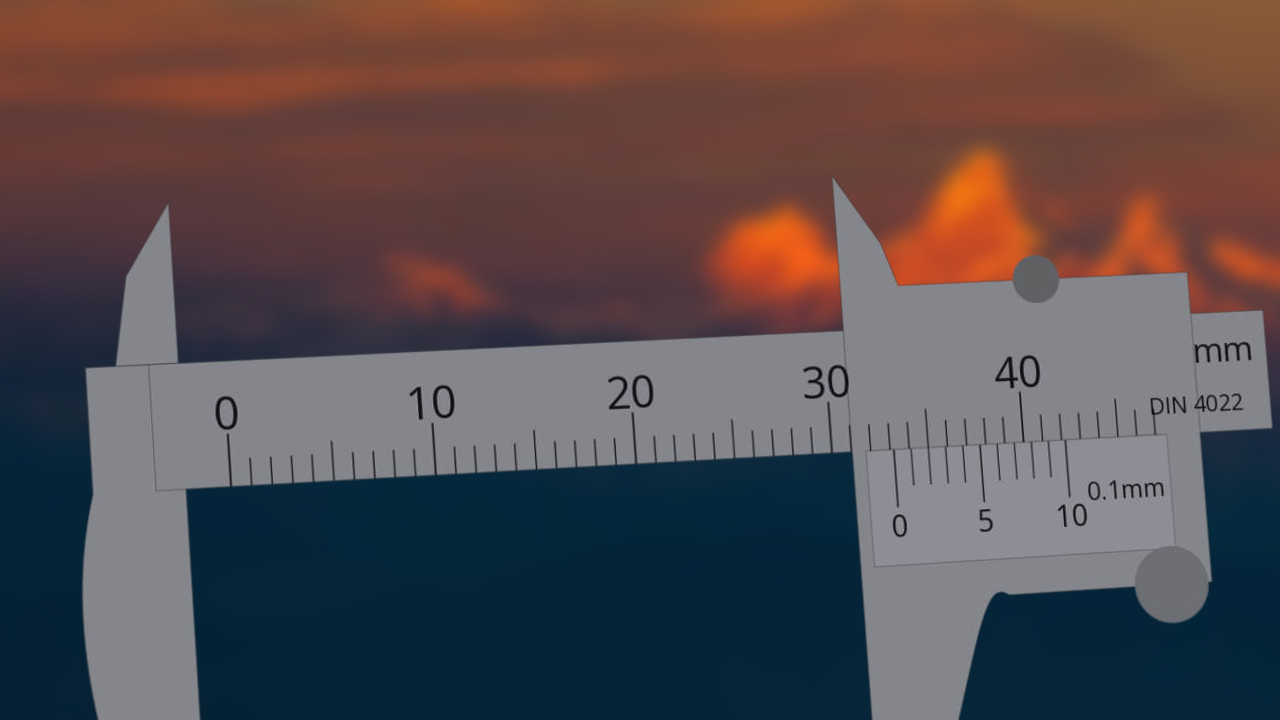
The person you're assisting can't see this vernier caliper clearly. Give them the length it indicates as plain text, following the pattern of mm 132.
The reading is mm 33.2
